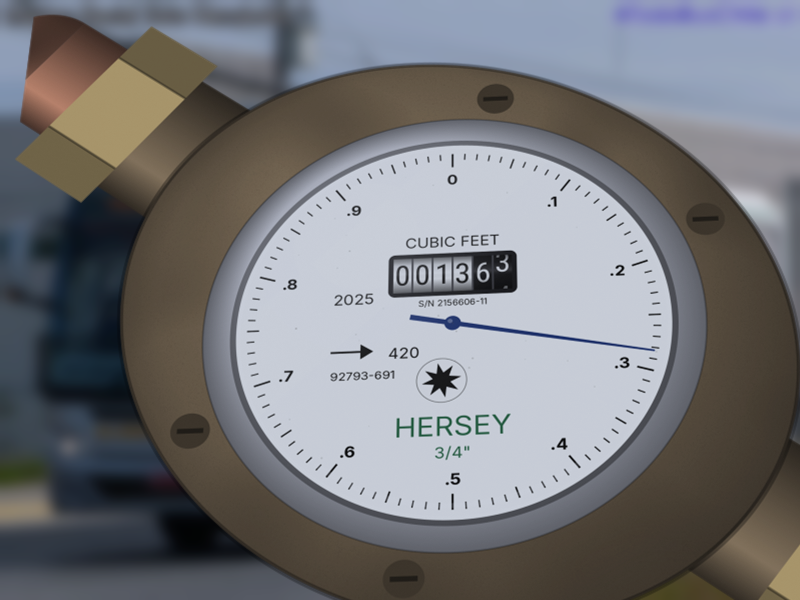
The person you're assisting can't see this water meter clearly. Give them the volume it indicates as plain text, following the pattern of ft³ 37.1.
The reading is ft³ 1363.28
